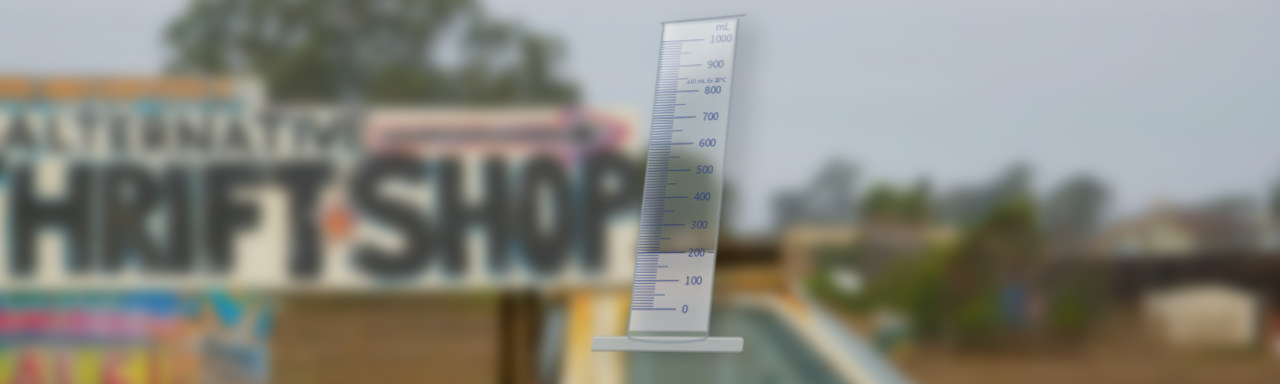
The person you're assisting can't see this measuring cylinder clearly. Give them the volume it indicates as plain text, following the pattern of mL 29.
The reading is mL 200
